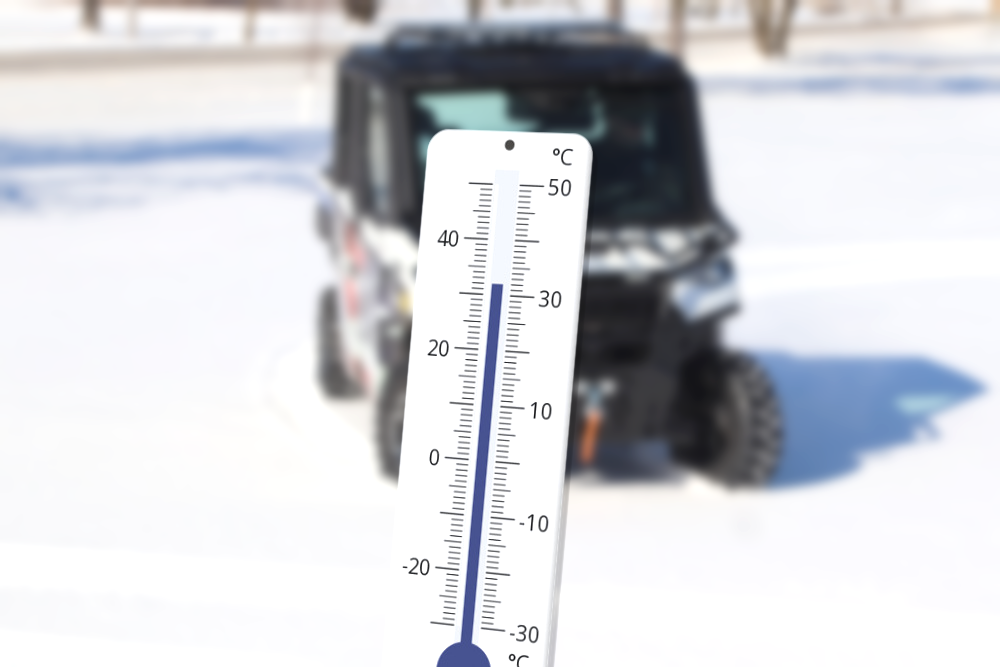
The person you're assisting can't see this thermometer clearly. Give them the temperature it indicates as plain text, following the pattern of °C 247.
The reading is °C 32
